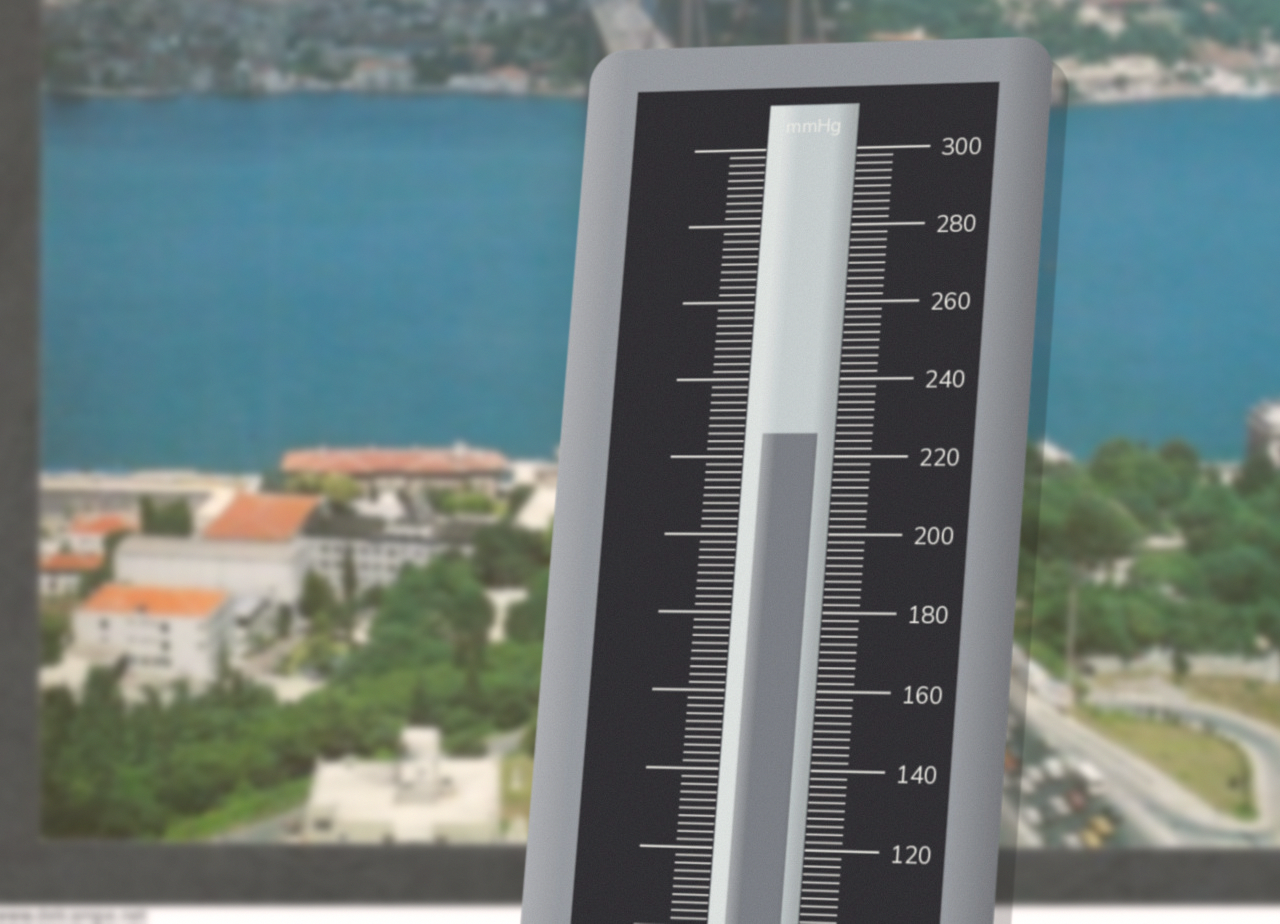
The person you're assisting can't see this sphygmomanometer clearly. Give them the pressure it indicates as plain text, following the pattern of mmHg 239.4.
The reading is mmHg 226
